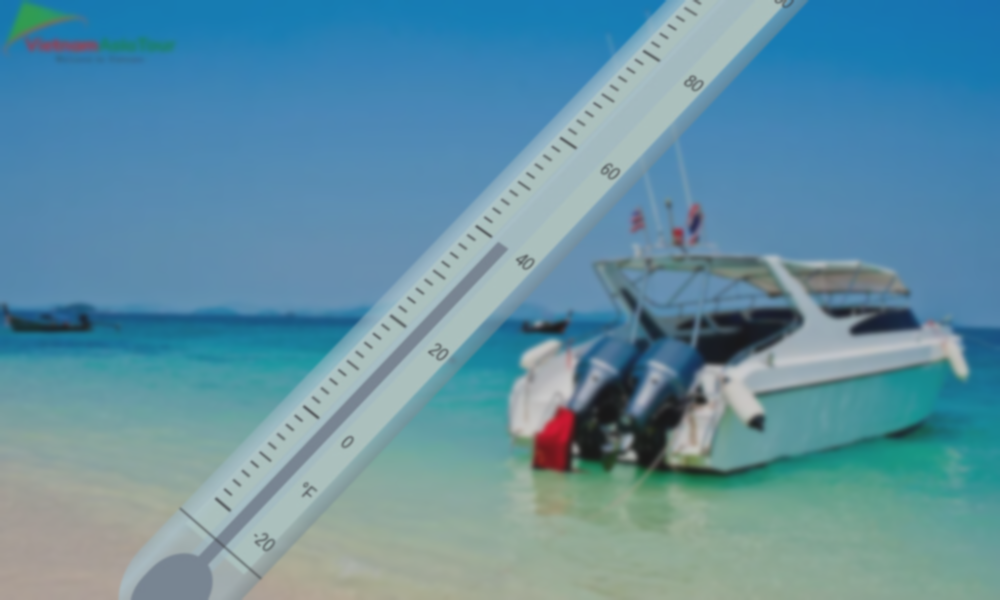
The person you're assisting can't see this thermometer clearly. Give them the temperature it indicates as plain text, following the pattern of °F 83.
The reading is °F 40
